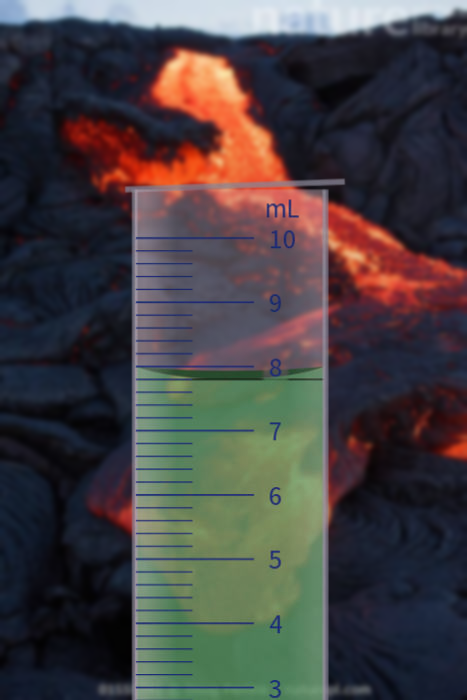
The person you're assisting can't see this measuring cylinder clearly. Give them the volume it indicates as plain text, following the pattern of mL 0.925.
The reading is mL 7.8
